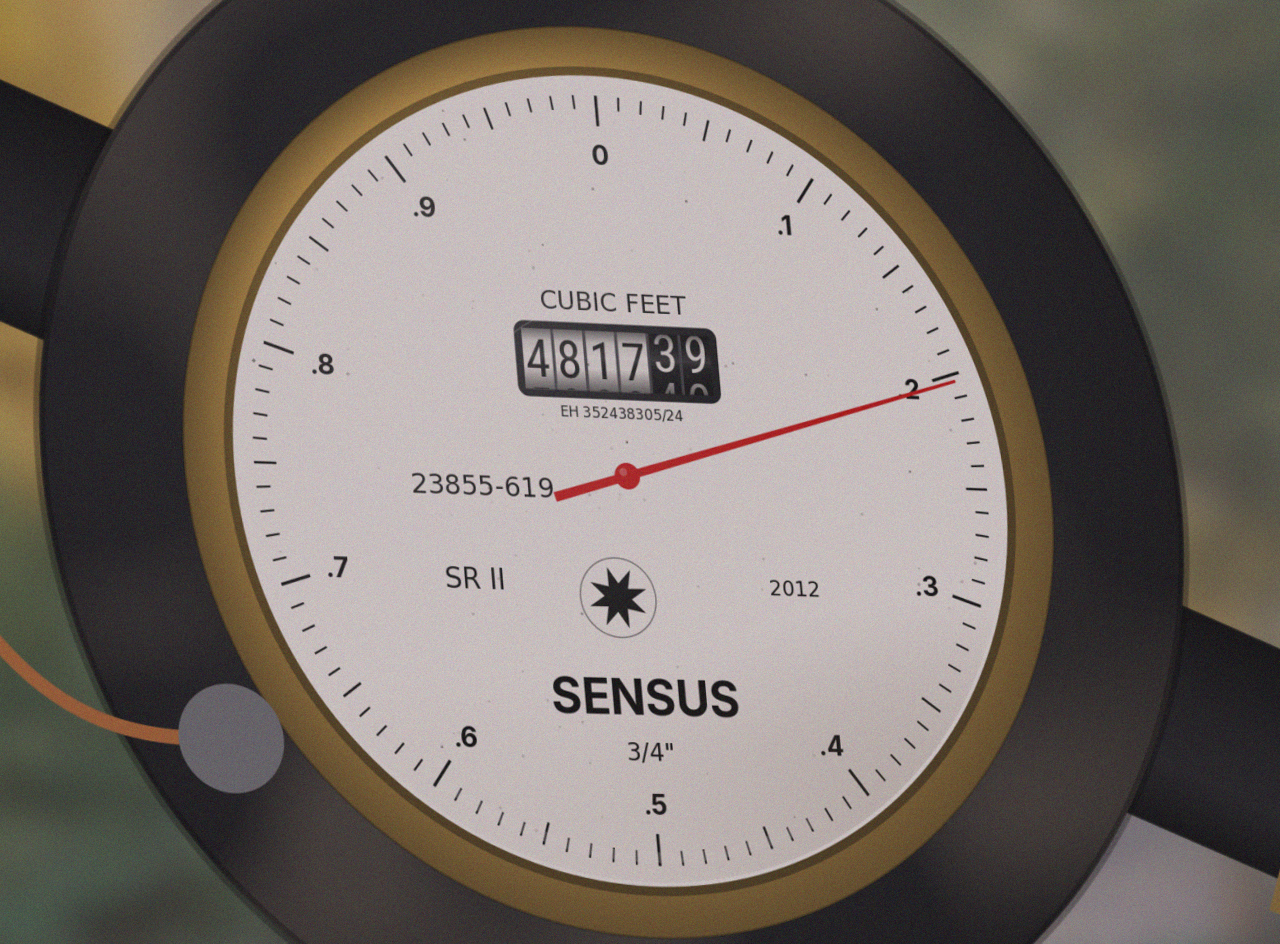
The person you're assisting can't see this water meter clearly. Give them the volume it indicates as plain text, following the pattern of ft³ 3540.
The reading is ft³ 481739.20
